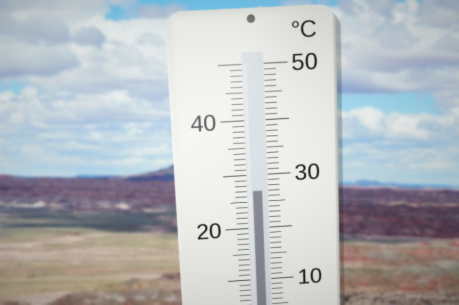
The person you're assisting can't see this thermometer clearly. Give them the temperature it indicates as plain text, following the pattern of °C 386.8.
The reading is °C 27
